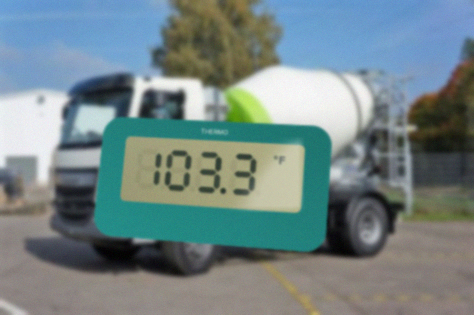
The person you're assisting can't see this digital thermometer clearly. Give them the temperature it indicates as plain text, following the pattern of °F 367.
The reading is °F 103.3
